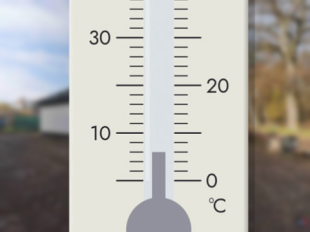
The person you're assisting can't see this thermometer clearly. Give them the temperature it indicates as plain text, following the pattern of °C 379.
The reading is °C 6
